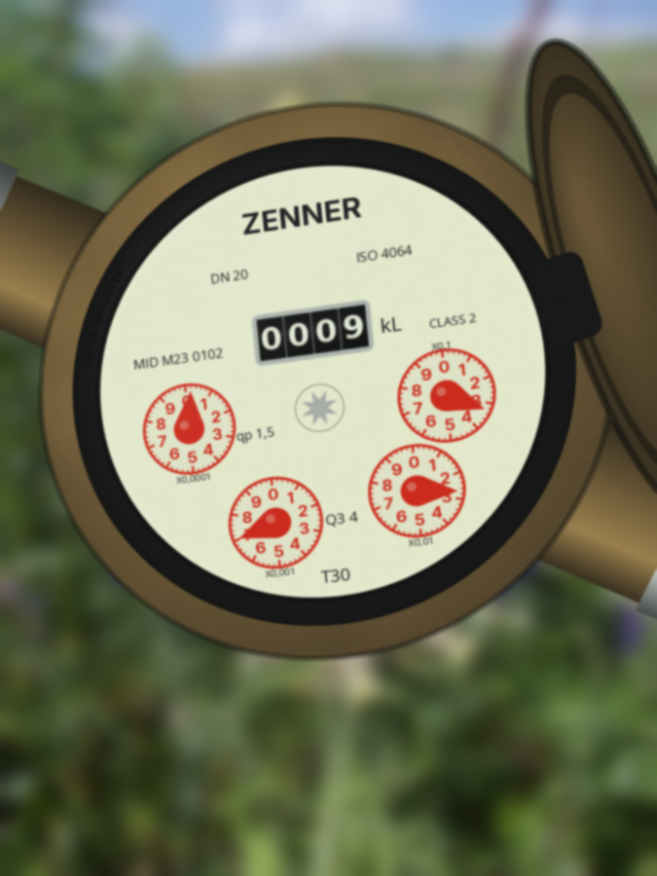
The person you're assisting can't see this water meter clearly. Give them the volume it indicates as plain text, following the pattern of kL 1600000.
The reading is kL 9.3270
